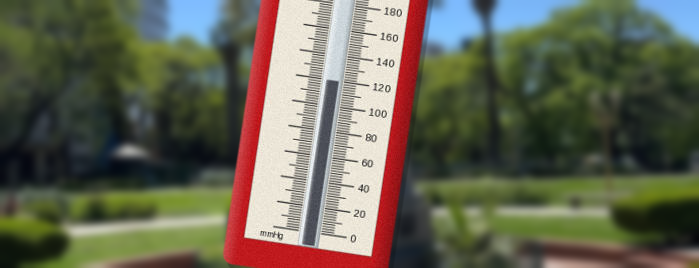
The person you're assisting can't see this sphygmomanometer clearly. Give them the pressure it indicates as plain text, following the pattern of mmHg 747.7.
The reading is mmHg 120
